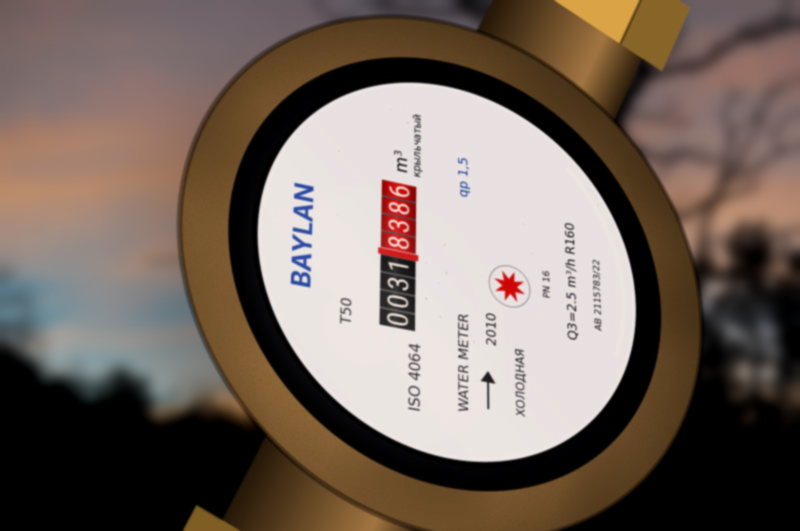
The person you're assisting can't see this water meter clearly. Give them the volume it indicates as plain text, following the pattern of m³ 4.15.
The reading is m³ 31.8386
